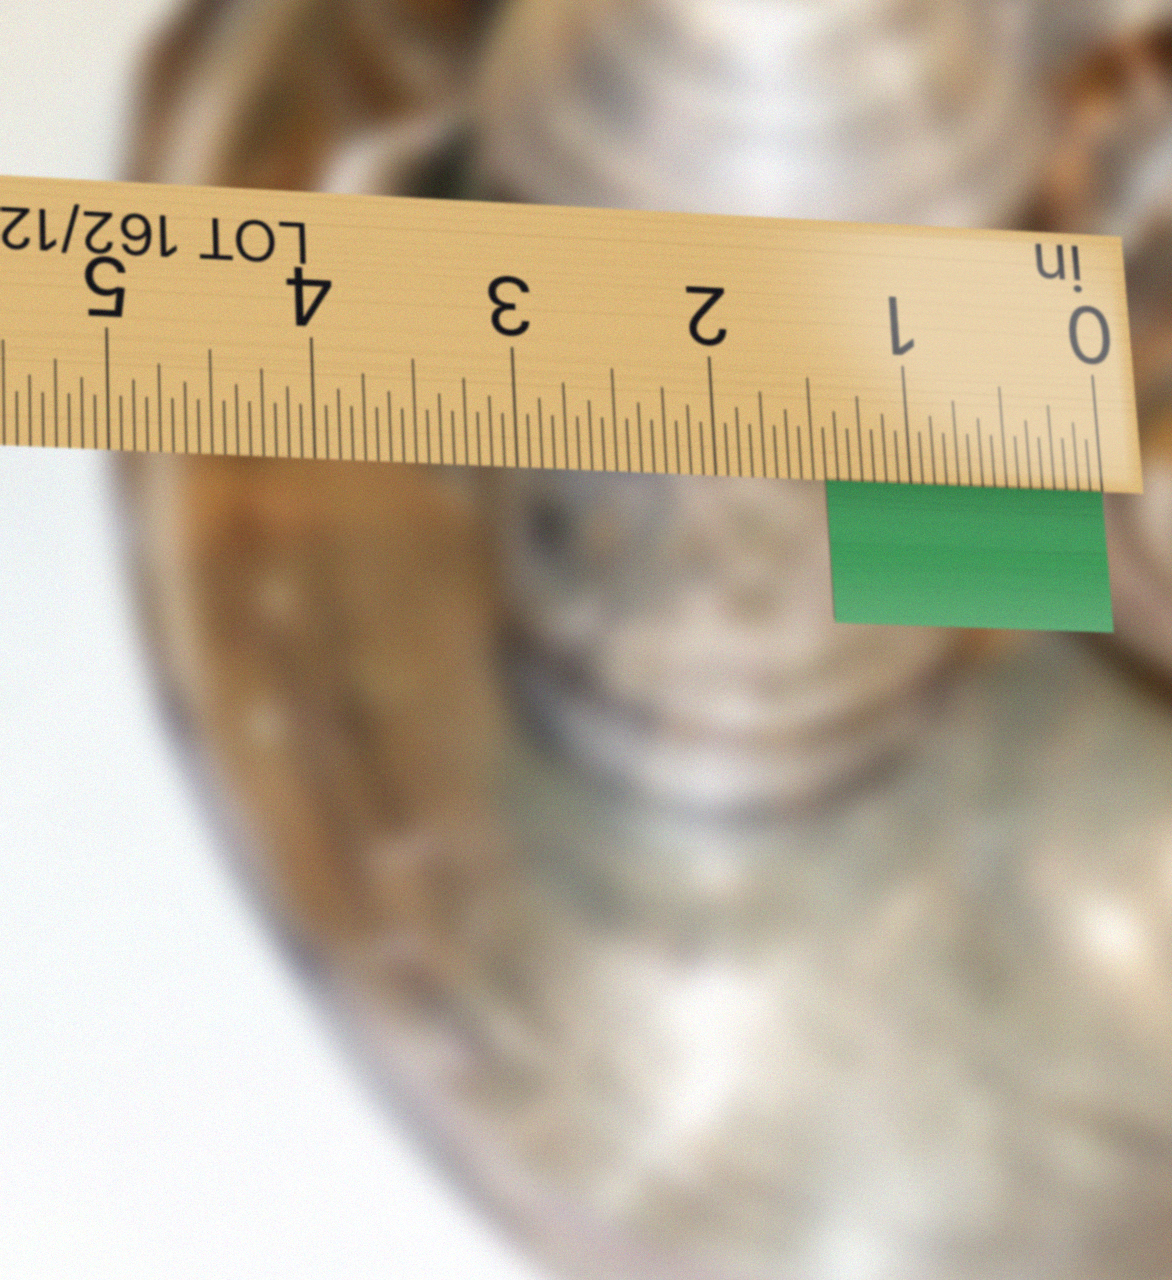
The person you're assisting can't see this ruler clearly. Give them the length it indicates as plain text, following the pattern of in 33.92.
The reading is in 1.4375
